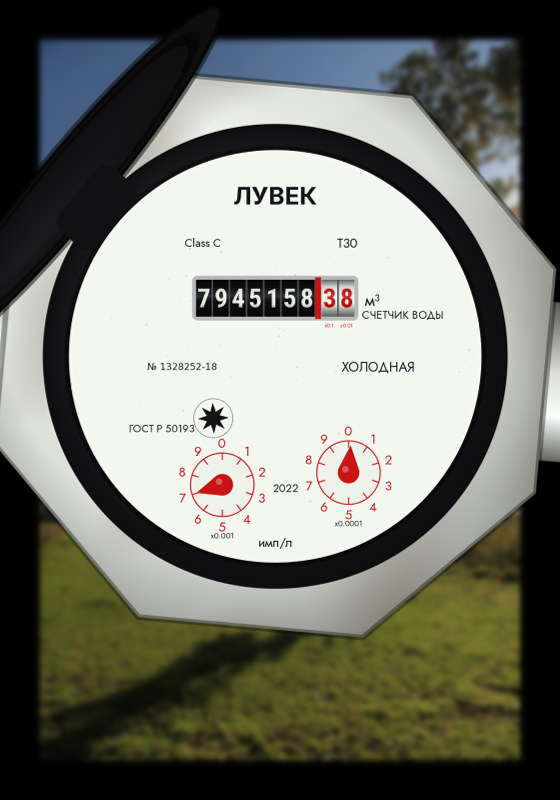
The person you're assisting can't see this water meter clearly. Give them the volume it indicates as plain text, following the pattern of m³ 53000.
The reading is m³ 7945158.3870
